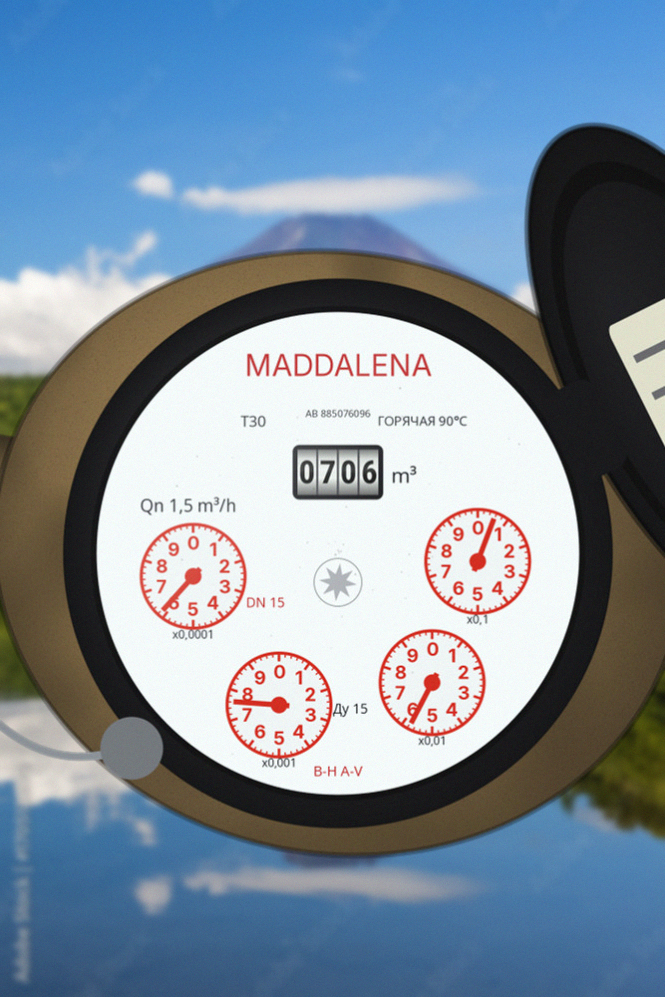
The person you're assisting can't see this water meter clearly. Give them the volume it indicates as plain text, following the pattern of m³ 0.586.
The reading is m³ 706.0576
